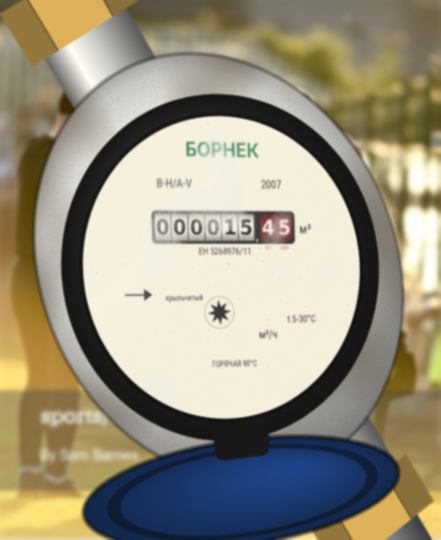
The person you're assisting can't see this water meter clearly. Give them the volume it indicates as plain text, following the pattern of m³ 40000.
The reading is m³ 15.45
